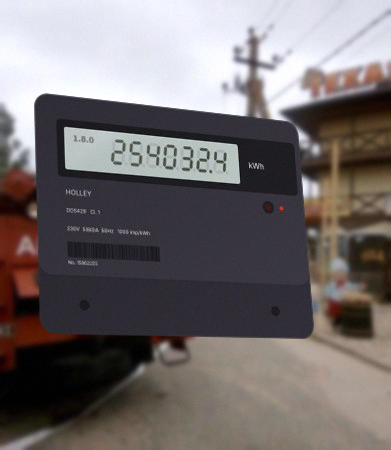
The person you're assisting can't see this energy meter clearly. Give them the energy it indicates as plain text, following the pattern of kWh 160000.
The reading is kWh 254032.4
